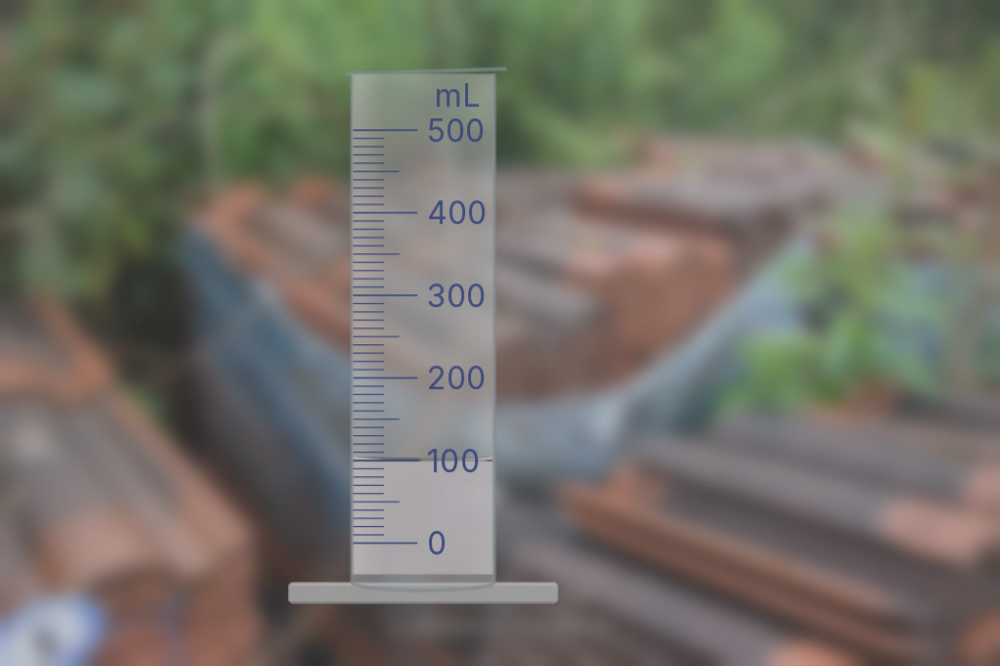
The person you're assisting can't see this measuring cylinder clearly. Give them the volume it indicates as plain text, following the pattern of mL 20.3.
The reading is mL 100
